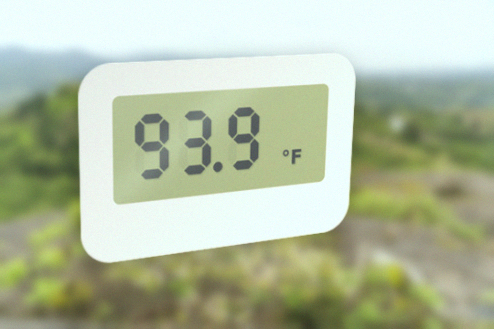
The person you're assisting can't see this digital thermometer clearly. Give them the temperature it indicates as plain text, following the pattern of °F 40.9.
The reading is °F 93.9
